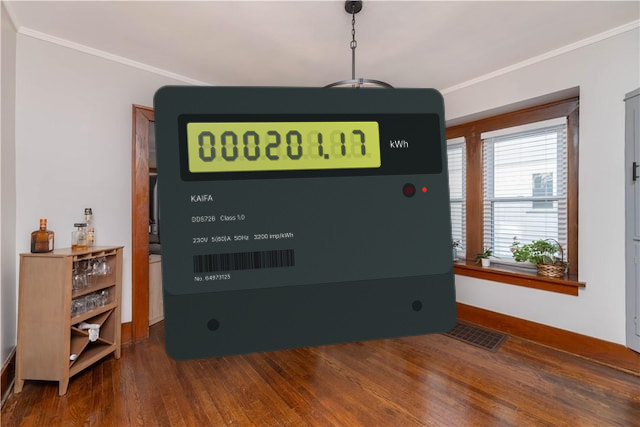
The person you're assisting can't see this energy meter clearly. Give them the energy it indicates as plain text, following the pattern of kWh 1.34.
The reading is kWh 201.17
